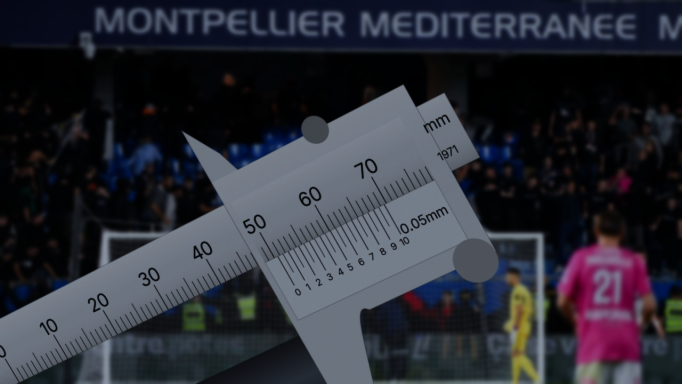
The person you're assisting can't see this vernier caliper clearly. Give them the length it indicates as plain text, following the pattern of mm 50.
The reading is mm 50.6
